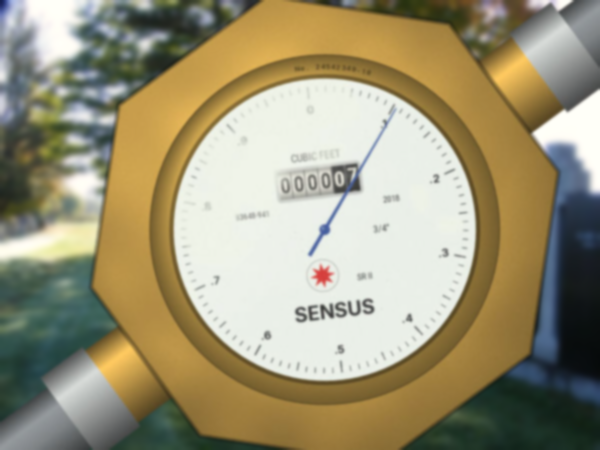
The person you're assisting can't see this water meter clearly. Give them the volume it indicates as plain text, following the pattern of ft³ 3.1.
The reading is ft³ 7.10
